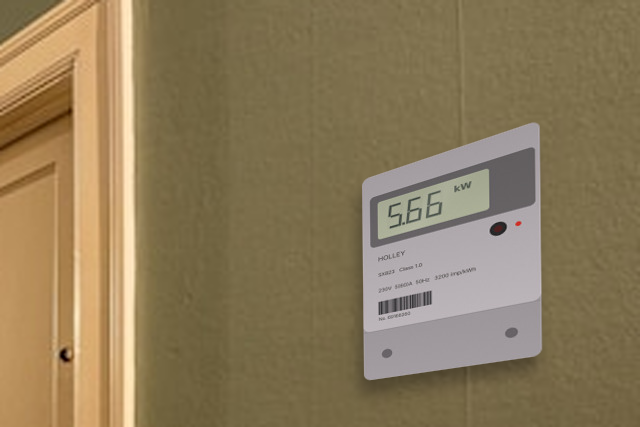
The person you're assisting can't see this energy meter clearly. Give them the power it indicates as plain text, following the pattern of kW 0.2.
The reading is kW 5.66
